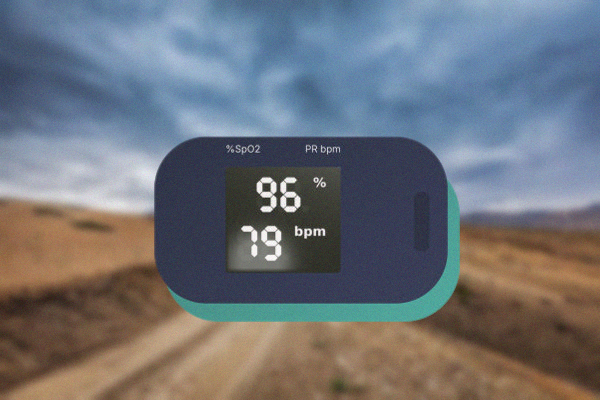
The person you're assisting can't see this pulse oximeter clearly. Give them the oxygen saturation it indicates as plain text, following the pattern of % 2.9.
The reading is % 96
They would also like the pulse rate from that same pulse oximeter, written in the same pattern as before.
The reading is bpm 79
